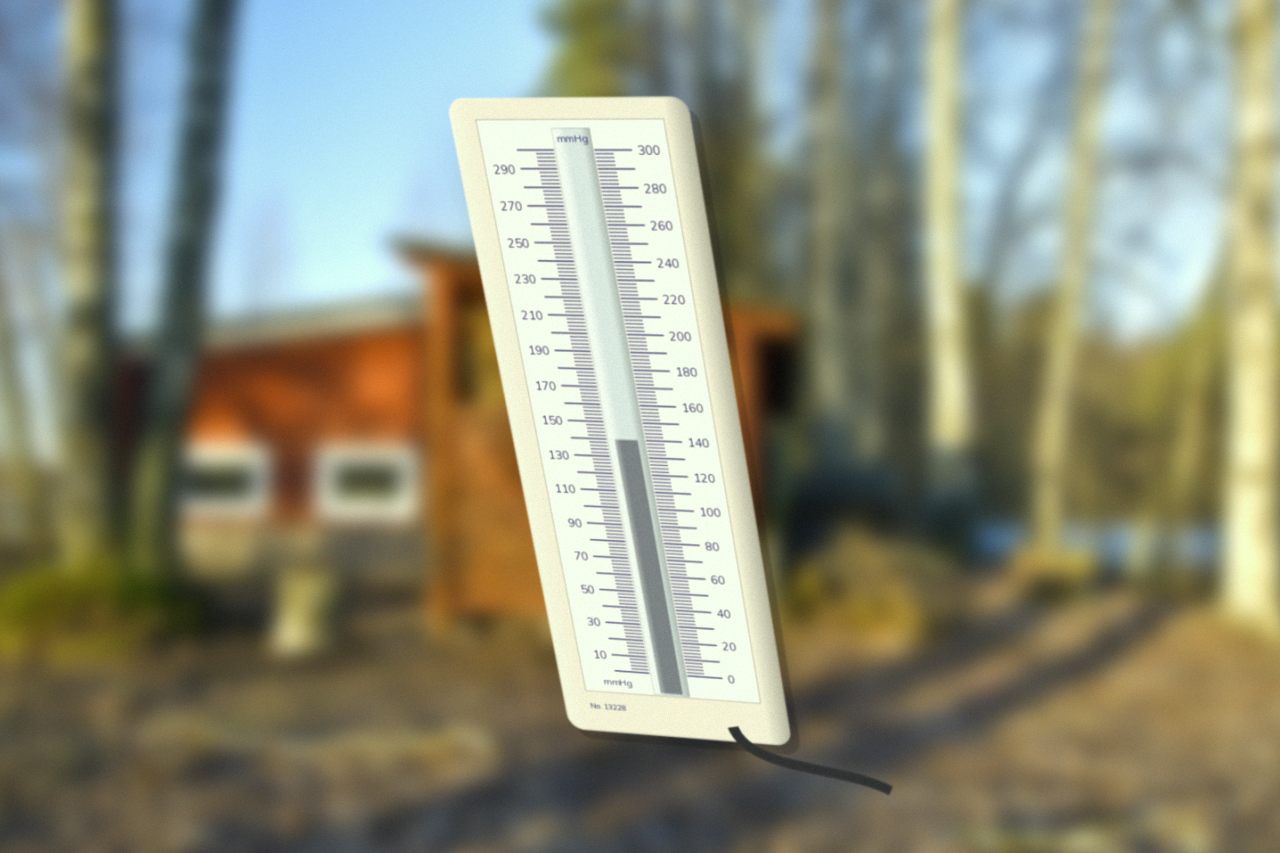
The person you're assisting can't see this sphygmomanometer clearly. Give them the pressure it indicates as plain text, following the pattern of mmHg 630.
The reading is mmHg 140
